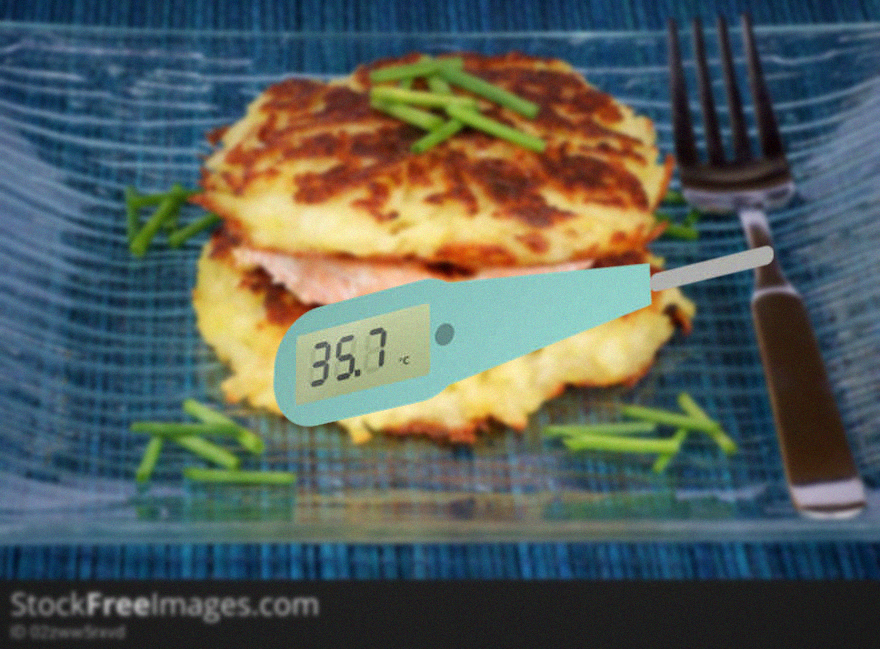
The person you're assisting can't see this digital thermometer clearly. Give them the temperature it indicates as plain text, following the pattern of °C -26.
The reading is °C 35.7
